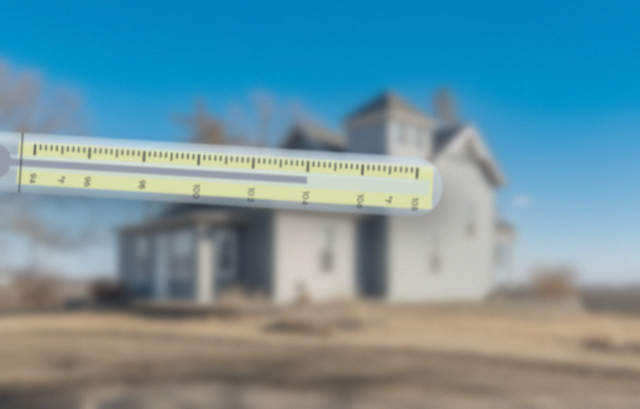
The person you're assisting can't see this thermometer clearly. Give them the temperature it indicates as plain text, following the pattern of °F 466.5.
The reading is °F 104
